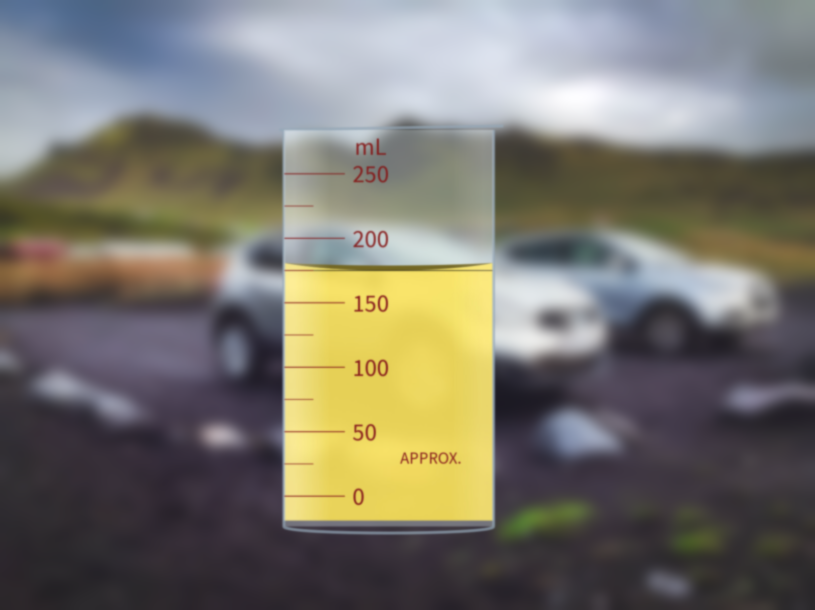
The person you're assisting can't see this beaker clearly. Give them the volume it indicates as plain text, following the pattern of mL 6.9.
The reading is mL 175
